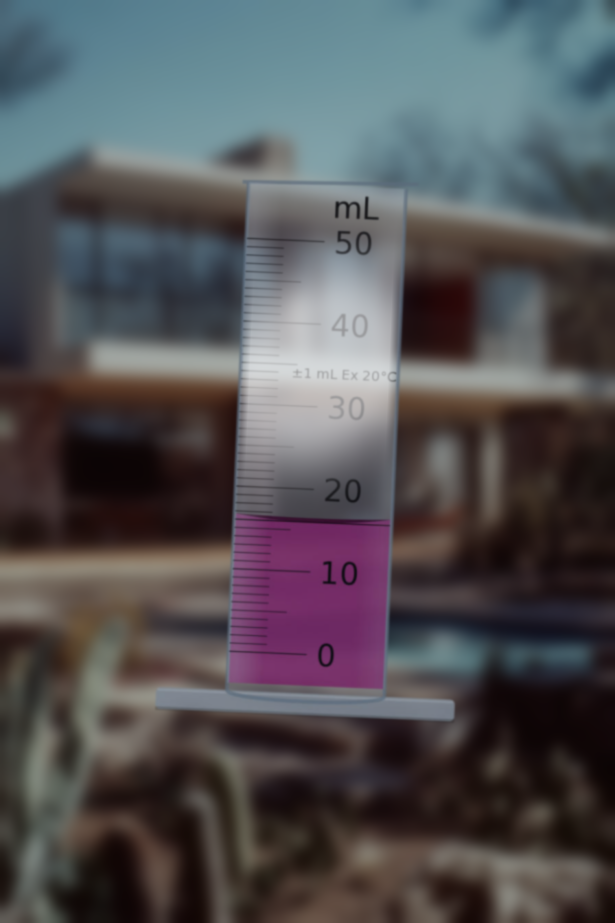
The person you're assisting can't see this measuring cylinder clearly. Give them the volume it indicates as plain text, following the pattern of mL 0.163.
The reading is mL 16
